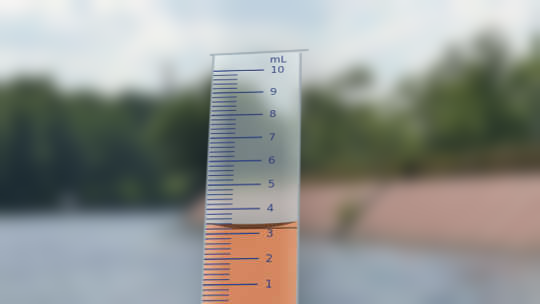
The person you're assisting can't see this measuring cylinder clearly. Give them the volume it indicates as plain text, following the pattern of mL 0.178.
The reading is mL 3.2
